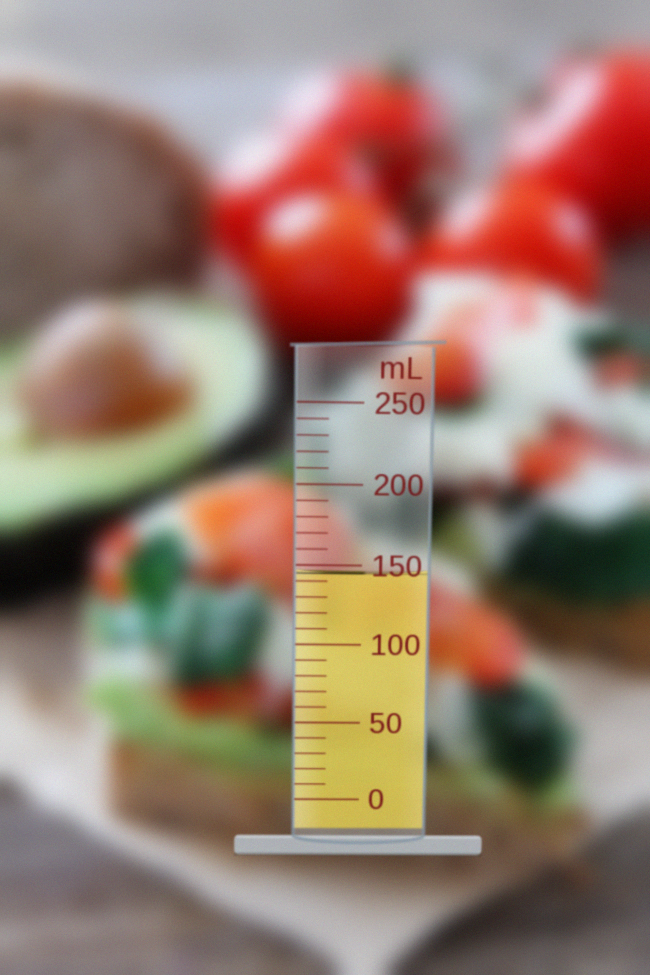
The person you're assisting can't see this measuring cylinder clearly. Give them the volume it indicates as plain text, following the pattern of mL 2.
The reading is mL 145
